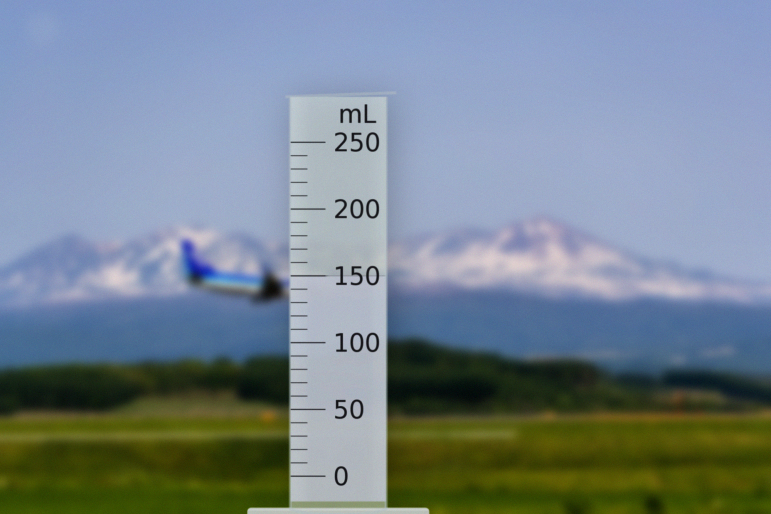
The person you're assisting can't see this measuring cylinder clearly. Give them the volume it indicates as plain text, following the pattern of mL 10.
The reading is mL 150
